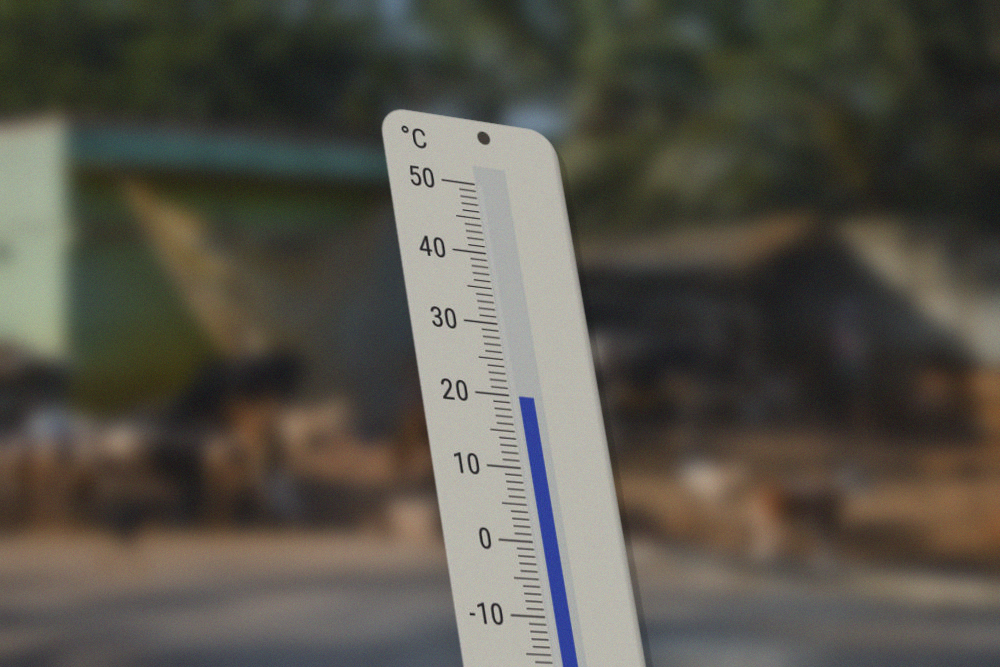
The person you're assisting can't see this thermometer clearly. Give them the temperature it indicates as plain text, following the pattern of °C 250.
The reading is °C 20
